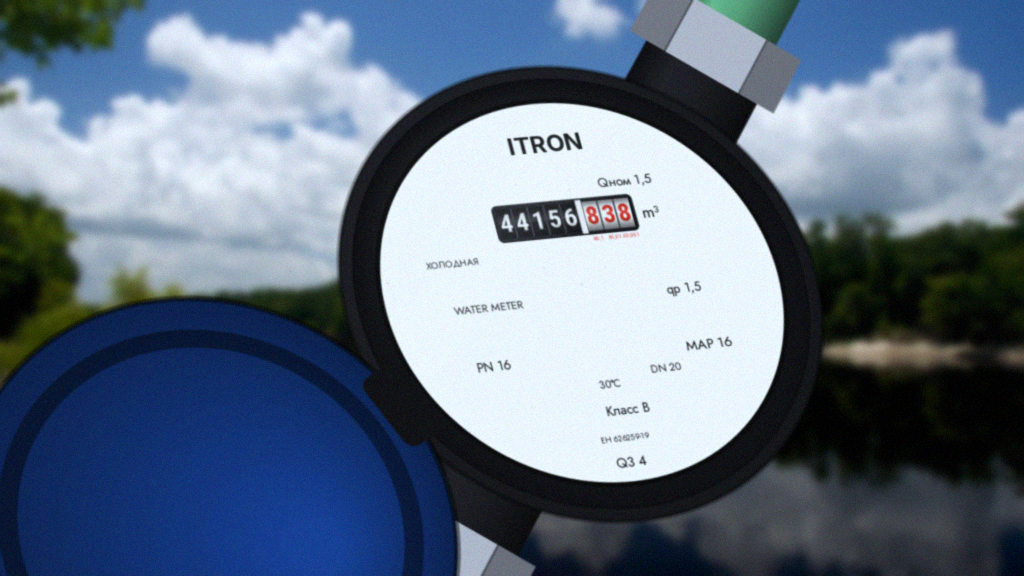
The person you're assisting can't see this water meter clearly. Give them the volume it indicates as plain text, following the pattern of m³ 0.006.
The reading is m³ 44156.838
